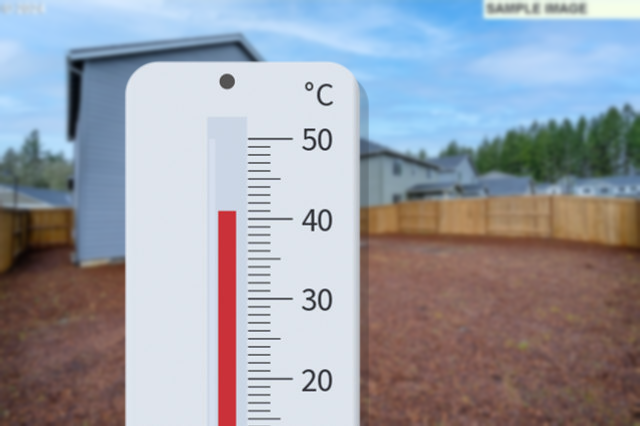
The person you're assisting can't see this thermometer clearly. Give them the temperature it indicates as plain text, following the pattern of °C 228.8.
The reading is °C 41
